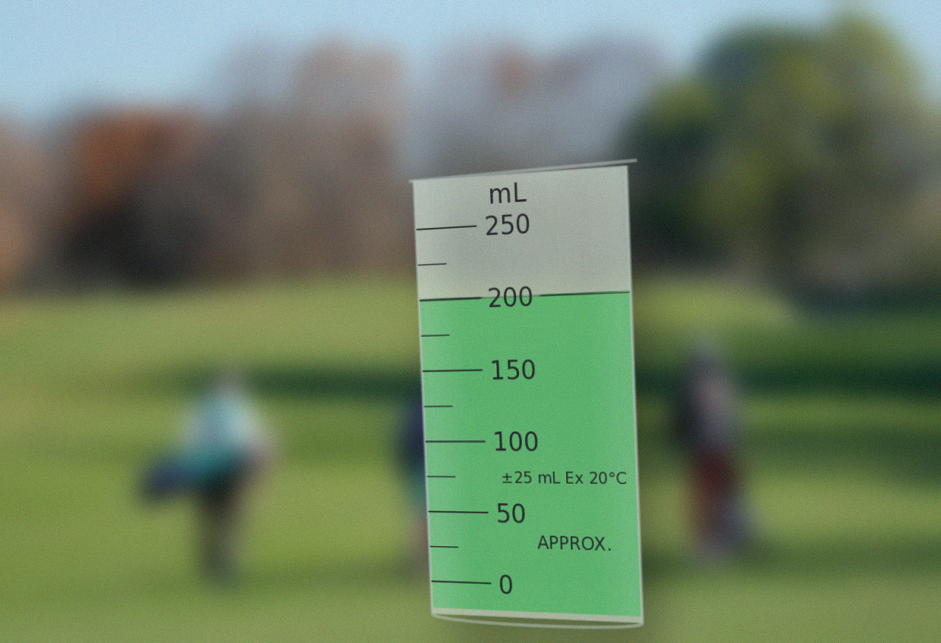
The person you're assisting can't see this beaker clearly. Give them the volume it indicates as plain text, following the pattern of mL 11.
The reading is mL 200
